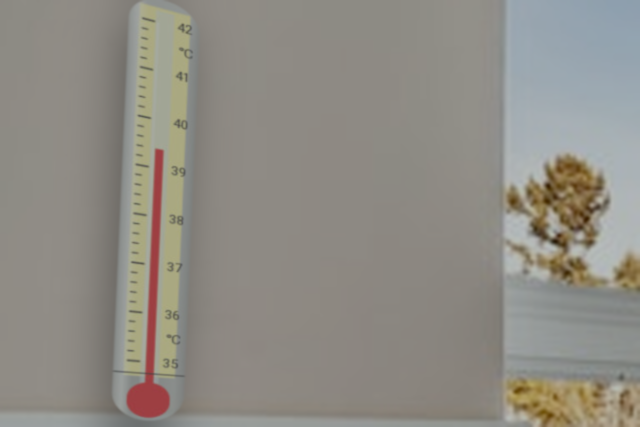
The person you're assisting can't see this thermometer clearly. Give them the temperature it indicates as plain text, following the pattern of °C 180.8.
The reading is °C 39.4
